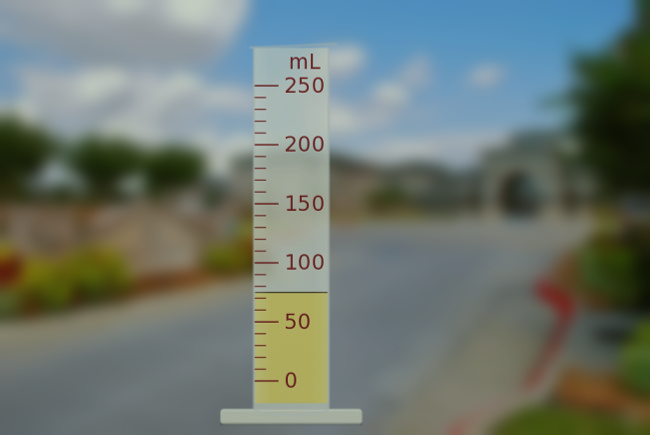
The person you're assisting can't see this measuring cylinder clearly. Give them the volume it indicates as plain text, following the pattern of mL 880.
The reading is mL 75
